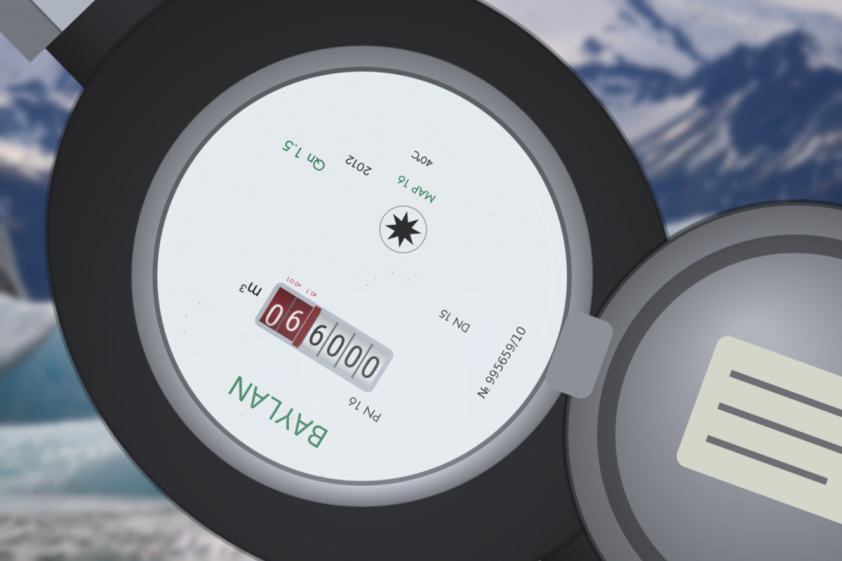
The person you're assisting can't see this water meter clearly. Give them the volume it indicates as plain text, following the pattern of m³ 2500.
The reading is m³ 9.90
